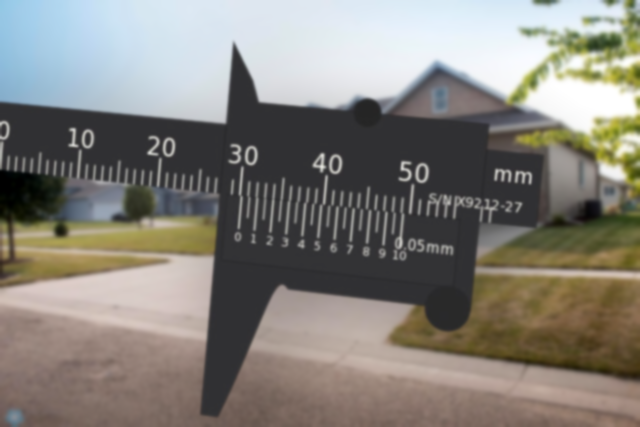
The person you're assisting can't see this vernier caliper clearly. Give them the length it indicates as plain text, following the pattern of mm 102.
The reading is mm 30.2
